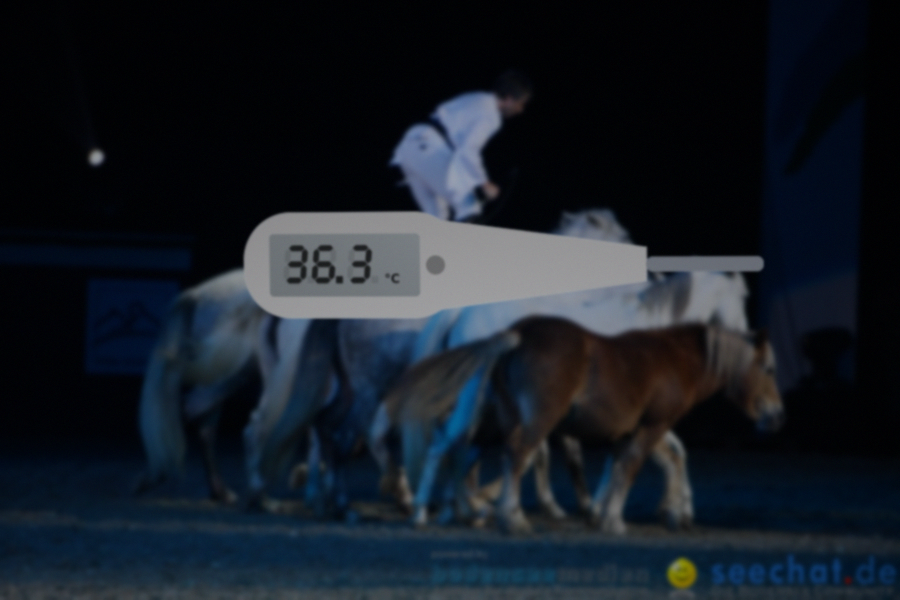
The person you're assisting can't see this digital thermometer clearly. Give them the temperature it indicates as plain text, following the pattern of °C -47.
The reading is °C 36.3
